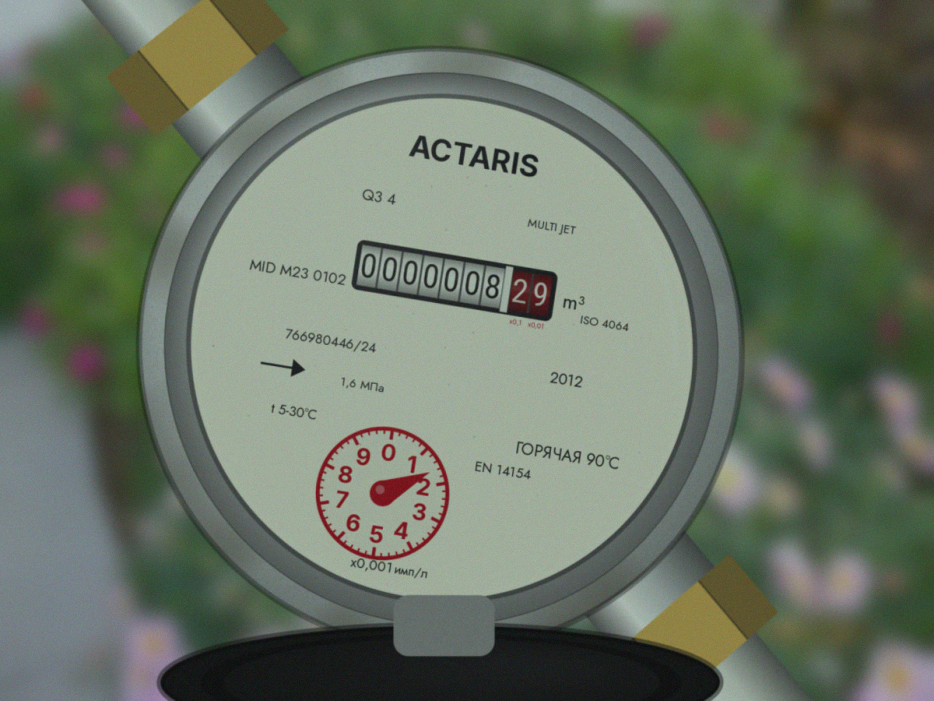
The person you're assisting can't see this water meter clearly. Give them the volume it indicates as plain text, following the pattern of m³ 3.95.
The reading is m³ 8.291
